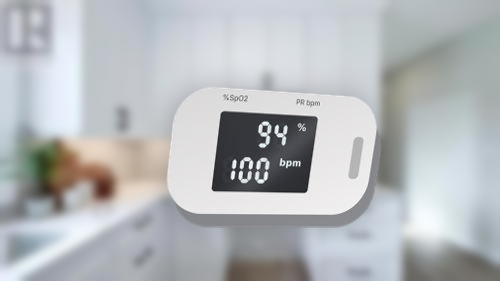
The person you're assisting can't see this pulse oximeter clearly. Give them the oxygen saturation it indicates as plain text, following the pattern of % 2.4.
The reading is % 94
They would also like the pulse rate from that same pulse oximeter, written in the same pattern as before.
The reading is bpm 100
